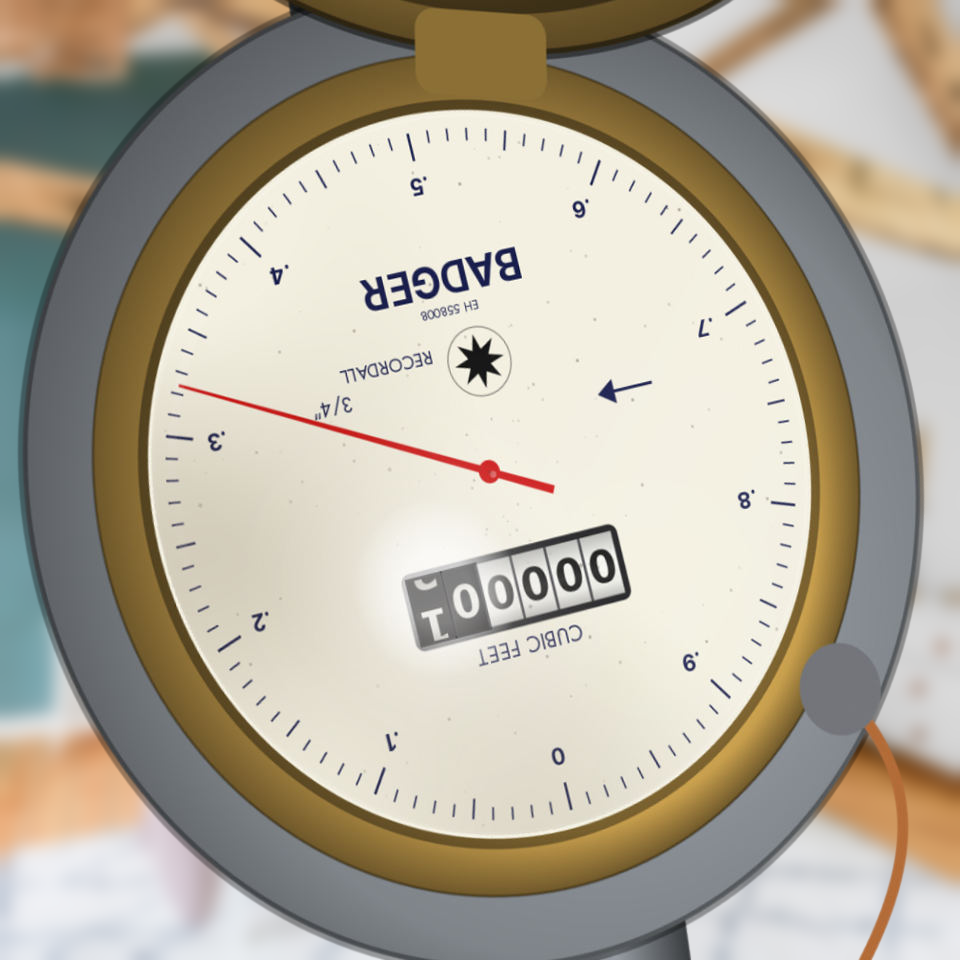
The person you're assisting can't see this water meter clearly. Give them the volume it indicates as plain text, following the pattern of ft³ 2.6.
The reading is ft³ 1.32
